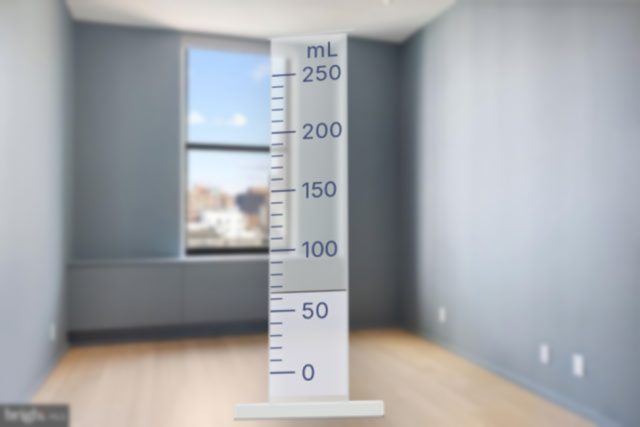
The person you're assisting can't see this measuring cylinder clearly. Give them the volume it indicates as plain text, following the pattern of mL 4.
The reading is mL 65
